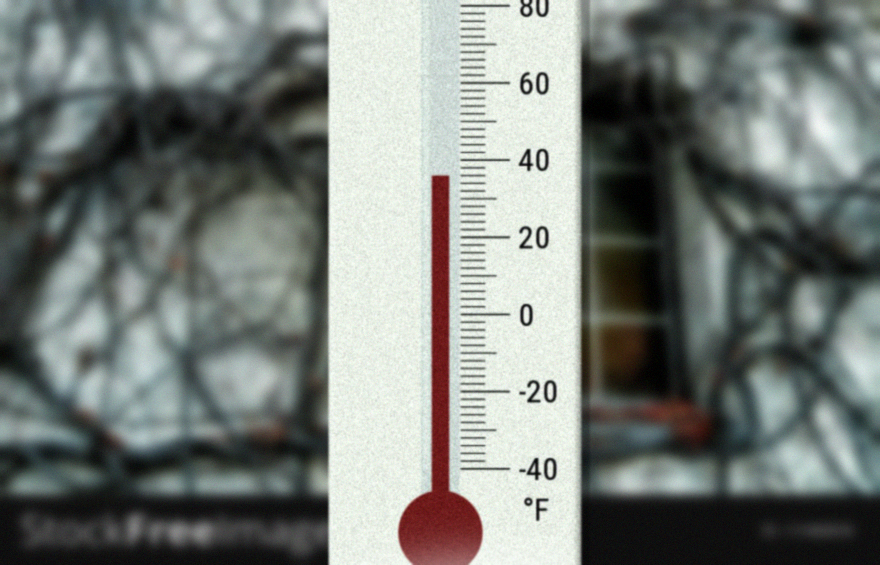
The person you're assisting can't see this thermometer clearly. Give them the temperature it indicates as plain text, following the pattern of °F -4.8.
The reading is °F 36
